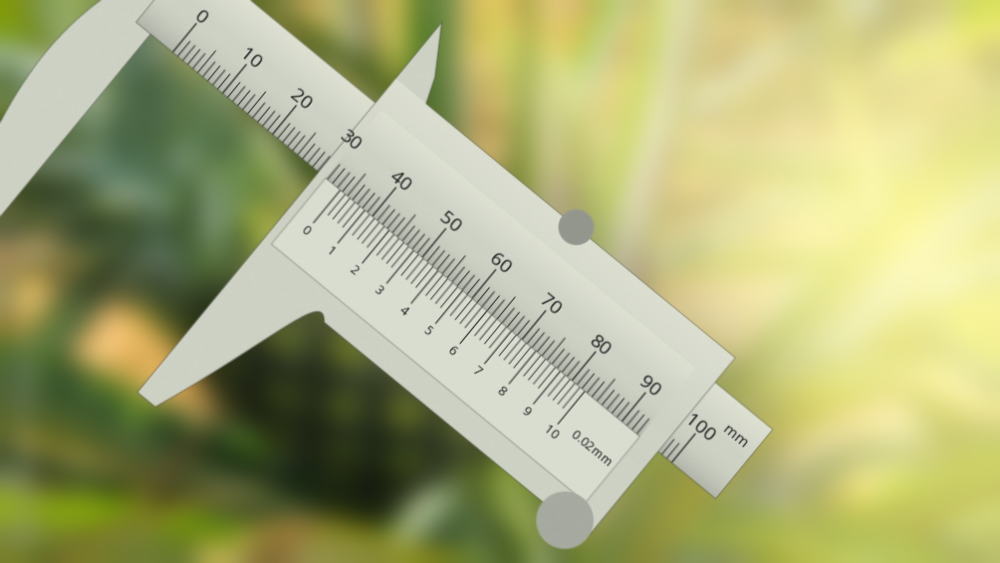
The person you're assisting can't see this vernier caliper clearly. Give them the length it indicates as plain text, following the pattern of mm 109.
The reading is mm 33.6
